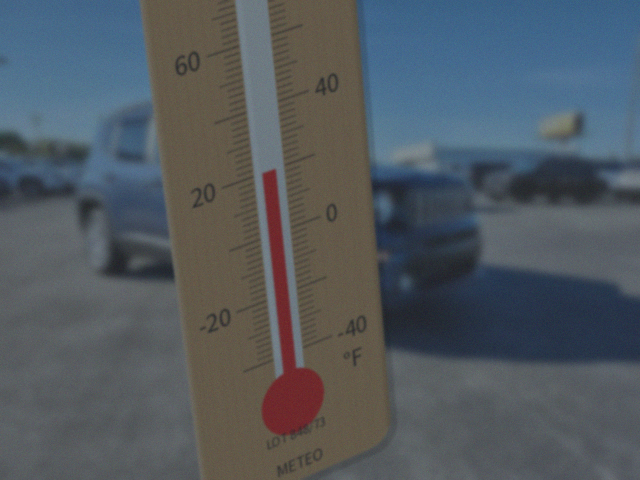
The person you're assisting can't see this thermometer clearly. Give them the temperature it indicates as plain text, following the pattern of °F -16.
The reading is °F 20
